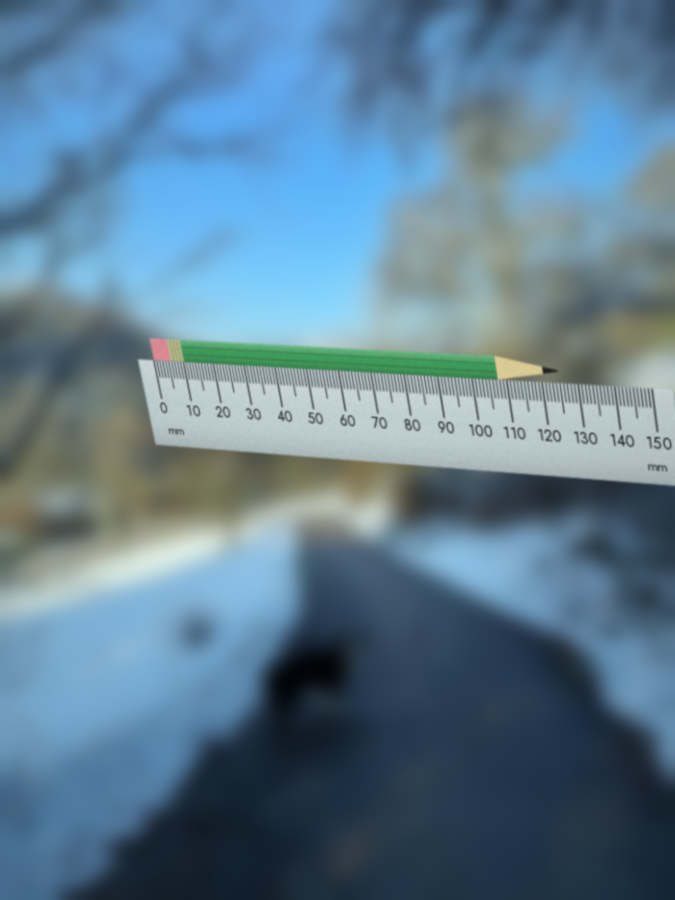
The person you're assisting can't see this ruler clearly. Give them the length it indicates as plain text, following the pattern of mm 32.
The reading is mm 125
